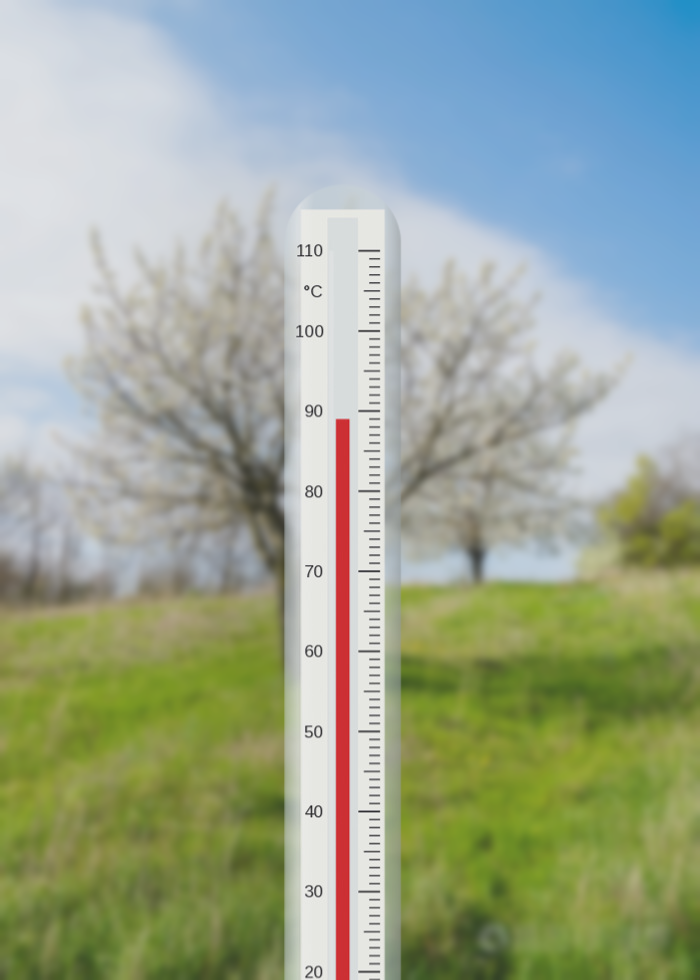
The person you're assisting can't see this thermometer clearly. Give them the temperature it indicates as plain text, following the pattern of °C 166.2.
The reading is °C 89
